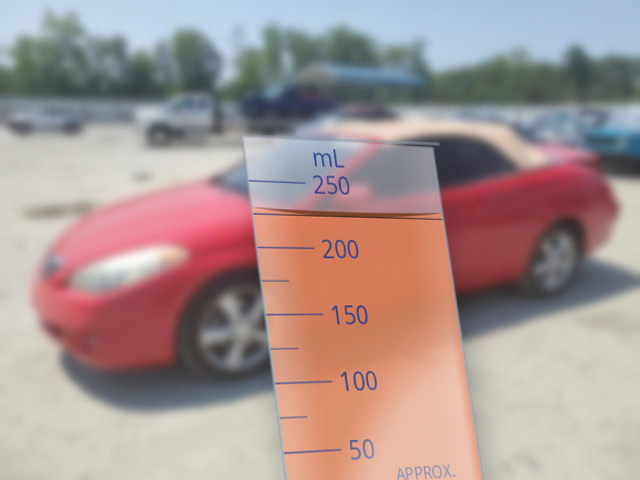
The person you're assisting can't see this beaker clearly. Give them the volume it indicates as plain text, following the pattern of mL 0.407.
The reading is mL 225
